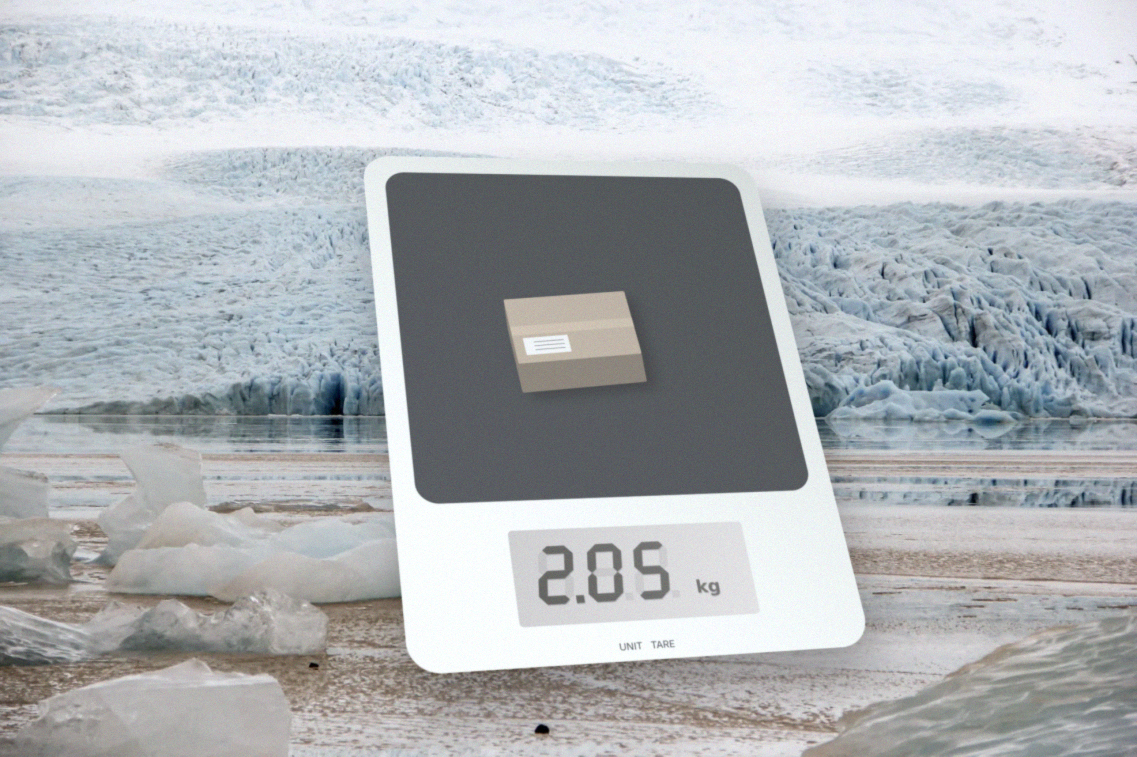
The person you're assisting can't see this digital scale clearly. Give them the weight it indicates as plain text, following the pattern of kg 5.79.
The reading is kg 2.05
